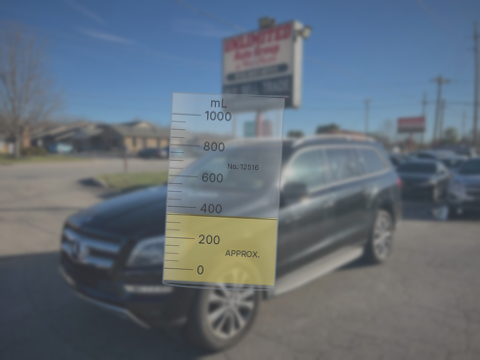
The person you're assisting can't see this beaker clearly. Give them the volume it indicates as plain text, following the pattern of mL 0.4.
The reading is mL 350
